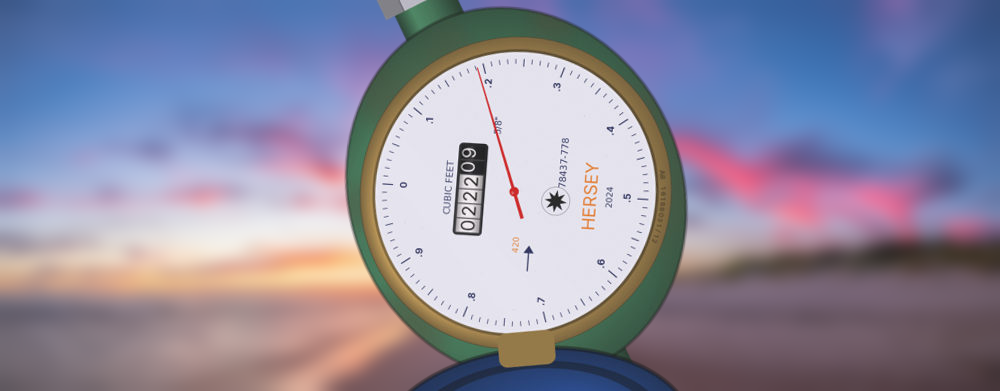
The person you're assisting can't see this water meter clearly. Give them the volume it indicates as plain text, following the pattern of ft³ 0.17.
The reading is ft³ 22209.19
